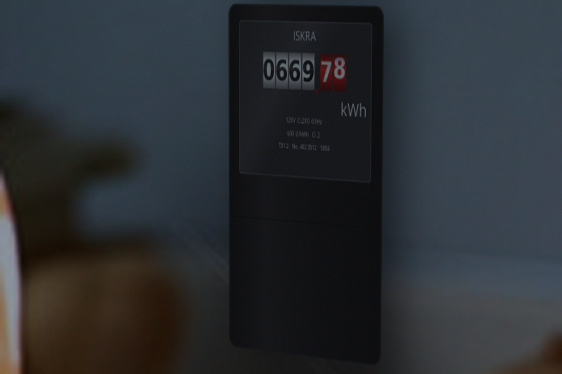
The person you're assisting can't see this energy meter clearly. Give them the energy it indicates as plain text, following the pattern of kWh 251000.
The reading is kWh 669.78
